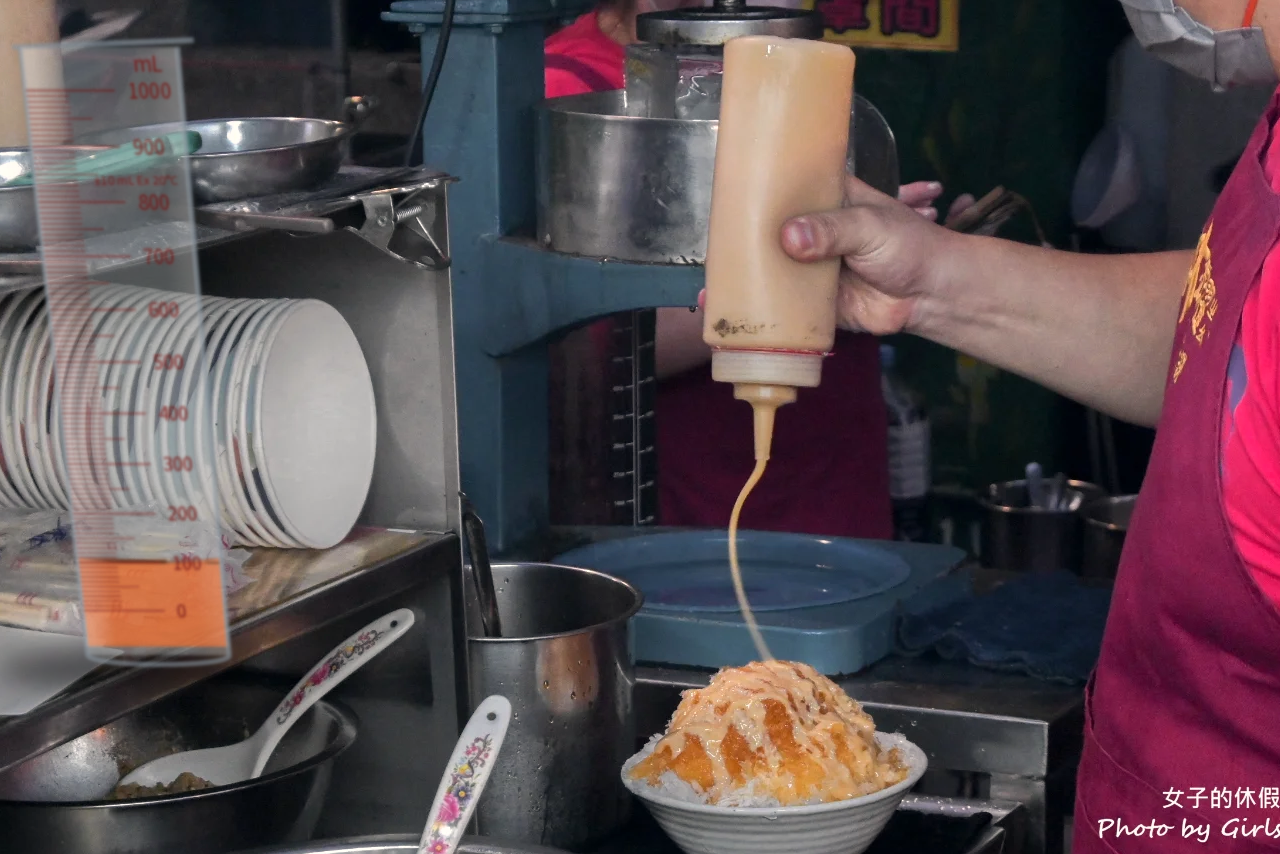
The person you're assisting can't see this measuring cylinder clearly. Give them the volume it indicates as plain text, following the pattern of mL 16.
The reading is mL 100
